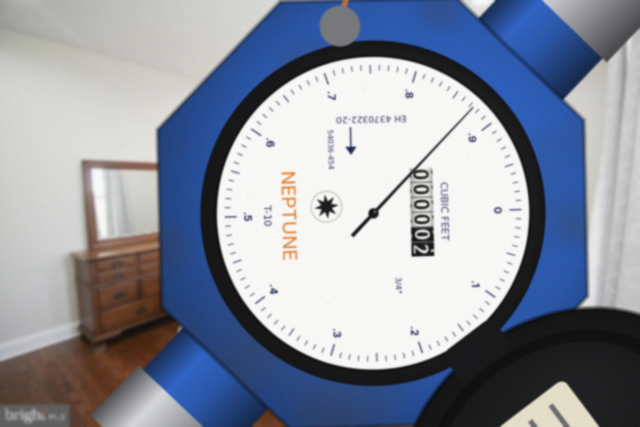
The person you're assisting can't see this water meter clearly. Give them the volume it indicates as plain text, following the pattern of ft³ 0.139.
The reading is ft³ 1.87
